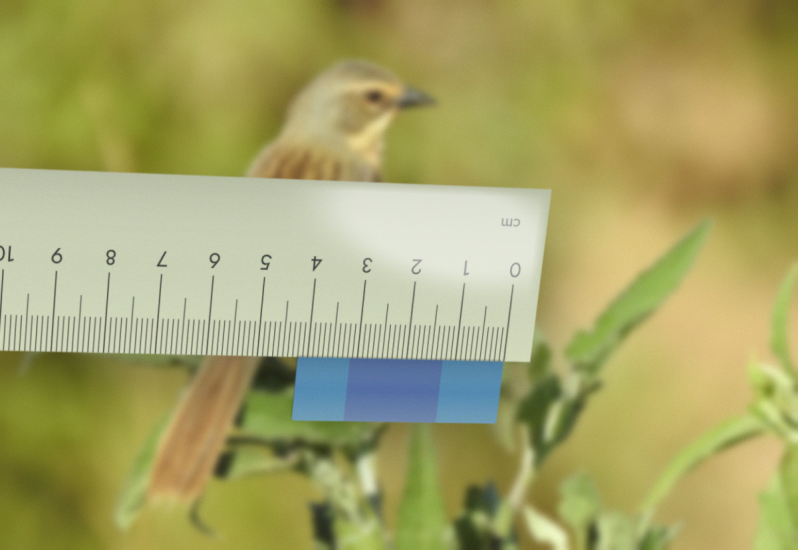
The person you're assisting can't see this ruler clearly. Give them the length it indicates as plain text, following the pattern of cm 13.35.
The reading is cm 4.2
